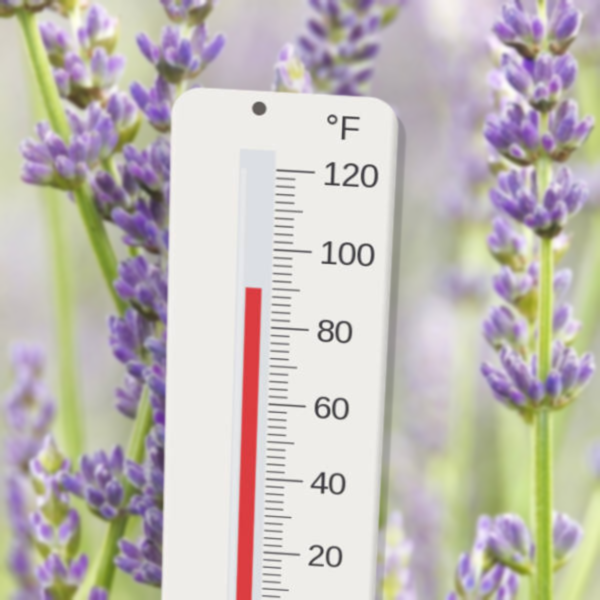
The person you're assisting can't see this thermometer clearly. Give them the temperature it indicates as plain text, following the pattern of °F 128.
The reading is °F 90
